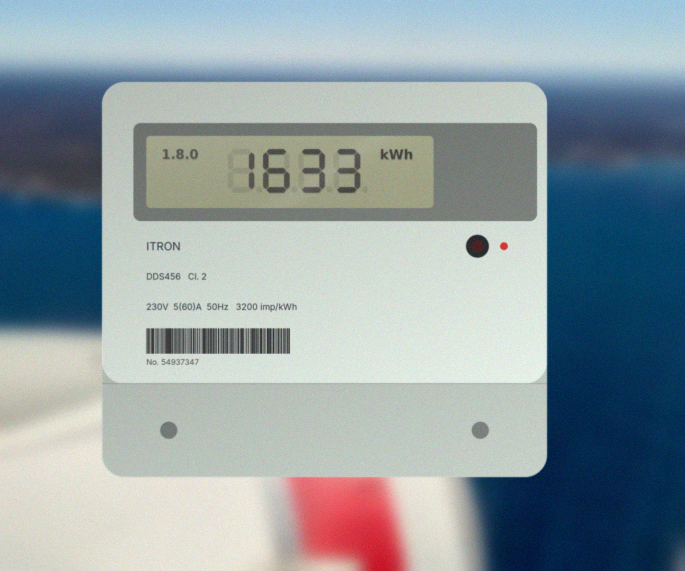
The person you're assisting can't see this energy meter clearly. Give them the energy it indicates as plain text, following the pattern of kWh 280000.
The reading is kWh 1633
